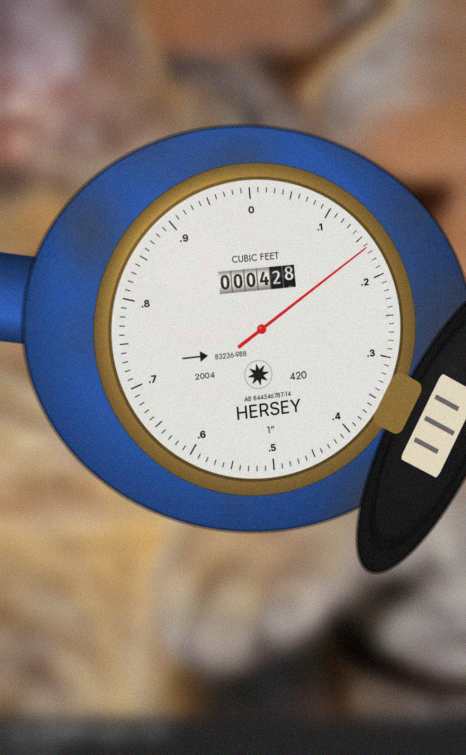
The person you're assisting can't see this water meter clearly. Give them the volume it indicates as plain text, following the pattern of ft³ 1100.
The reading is ft³ 428.16
